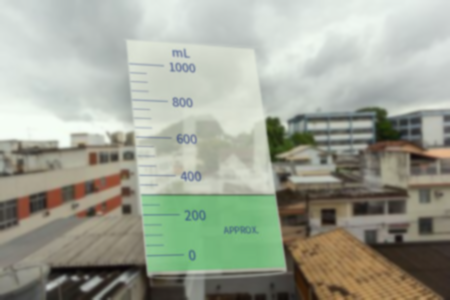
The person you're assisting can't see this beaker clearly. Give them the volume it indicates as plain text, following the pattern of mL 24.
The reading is mL 300
